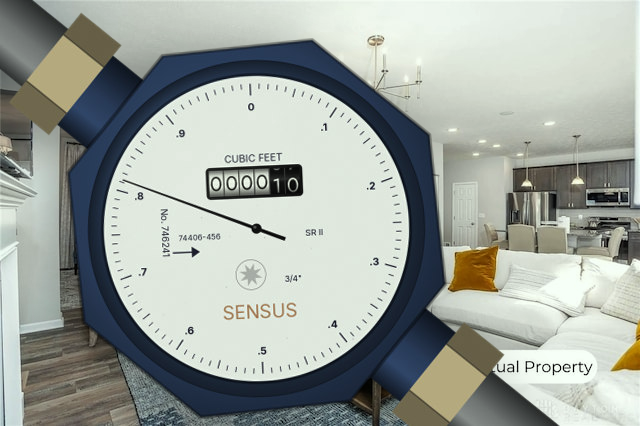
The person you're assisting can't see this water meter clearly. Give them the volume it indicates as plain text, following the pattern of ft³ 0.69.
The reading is ft³ 9.81
